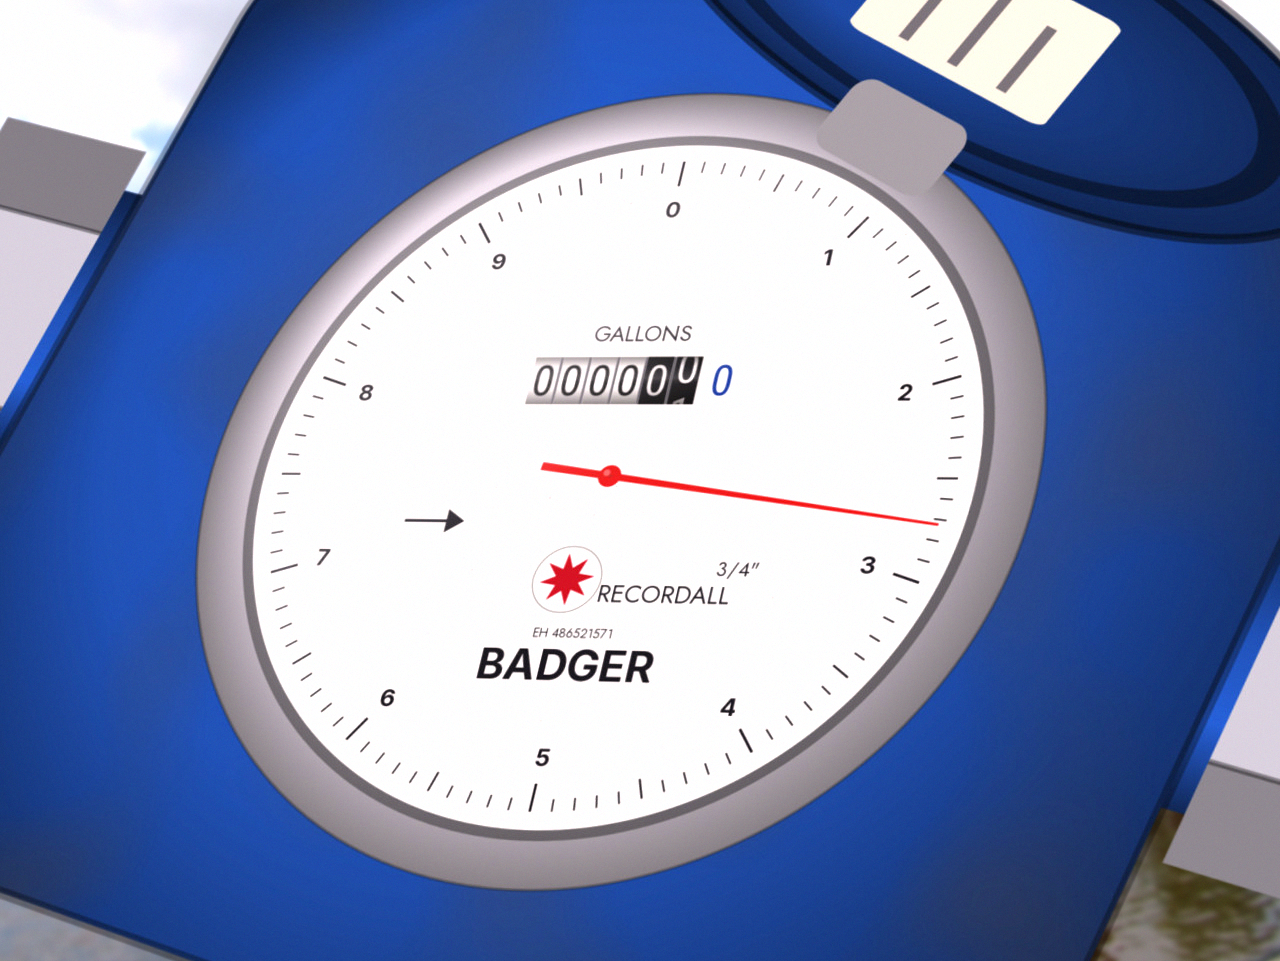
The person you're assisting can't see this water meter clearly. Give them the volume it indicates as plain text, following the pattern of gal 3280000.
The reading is gal 2.7
